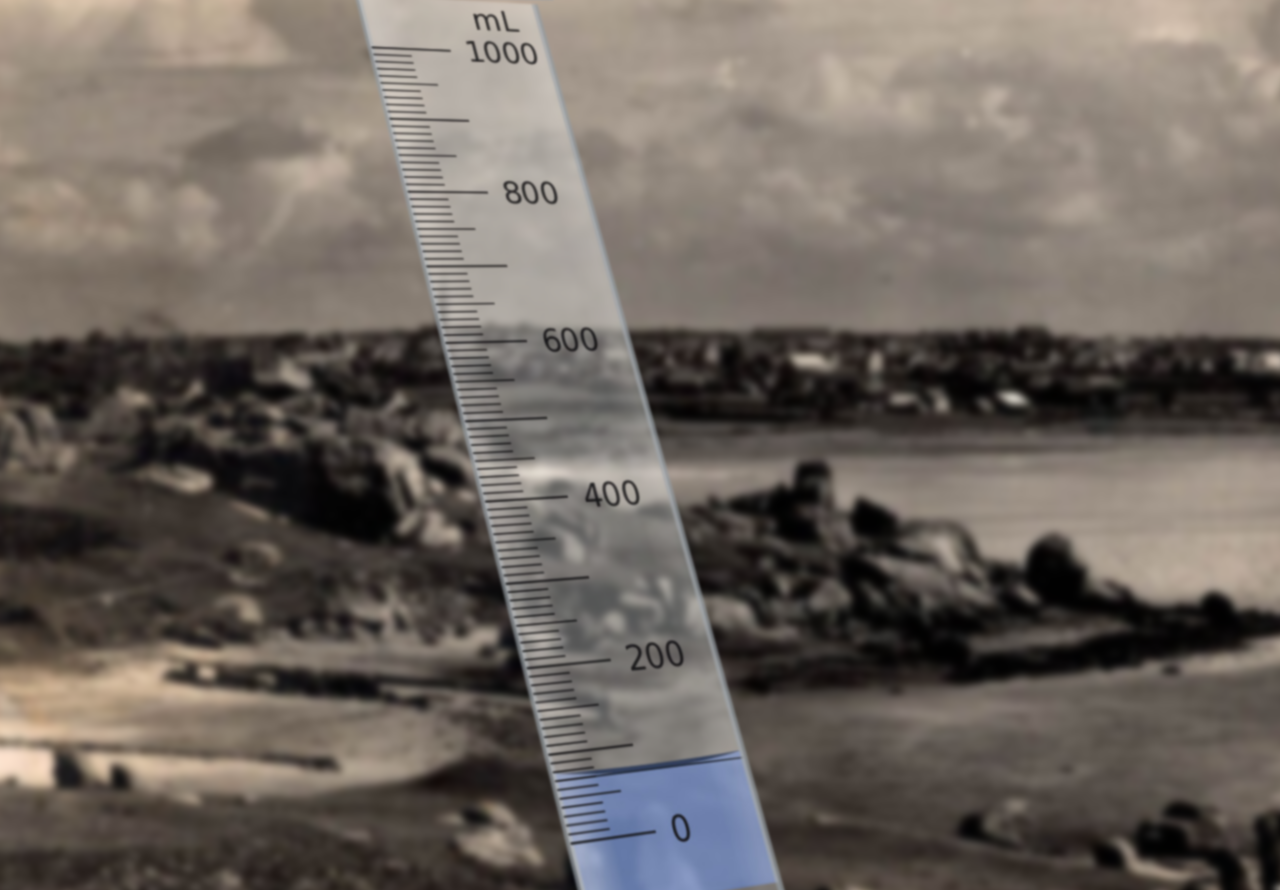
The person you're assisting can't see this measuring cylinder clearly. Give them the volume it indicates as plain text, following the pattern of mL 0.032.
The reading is mL 70
